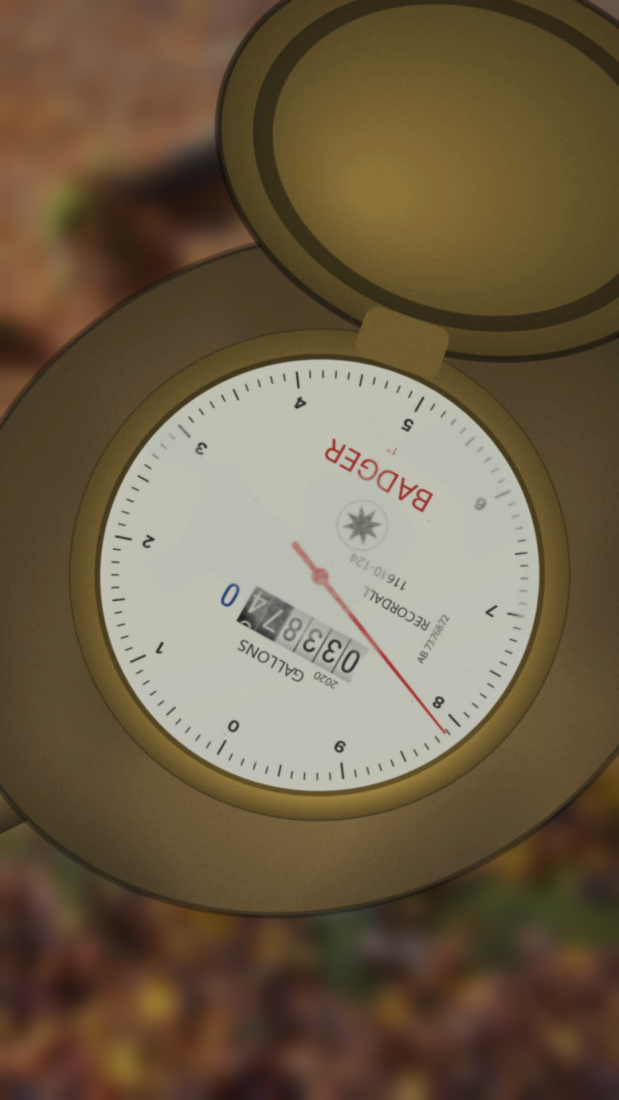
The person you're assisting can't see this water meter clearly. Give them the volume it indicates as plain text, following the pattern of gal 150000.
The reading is gal 338738.1
